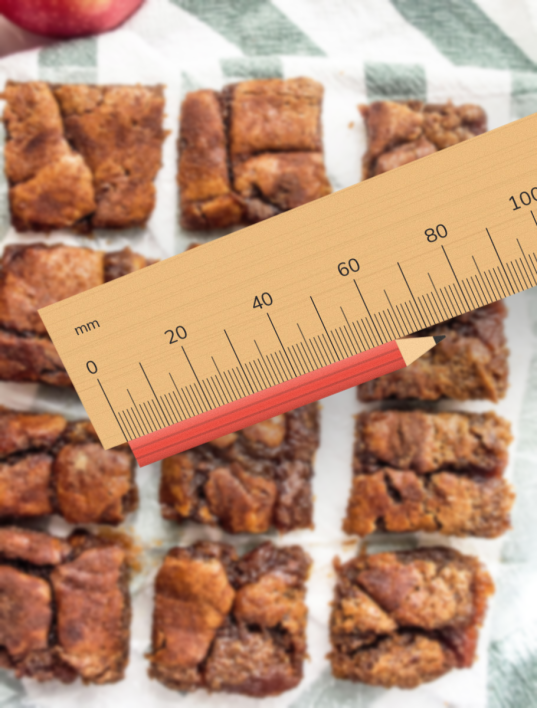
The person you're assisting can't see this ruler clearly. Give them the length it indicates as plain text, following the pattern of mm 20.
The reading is mm 73
